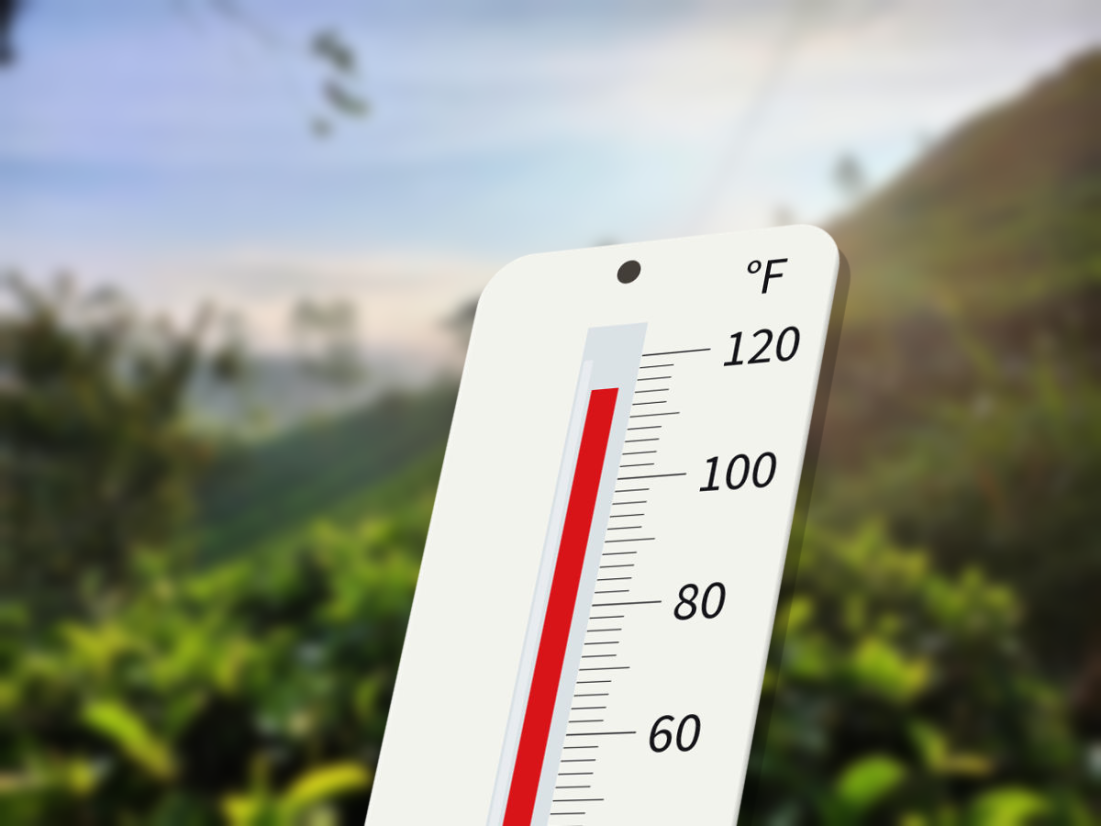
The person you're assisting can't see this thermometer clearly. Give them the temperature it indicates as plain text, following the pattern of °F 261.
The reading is °F 115
